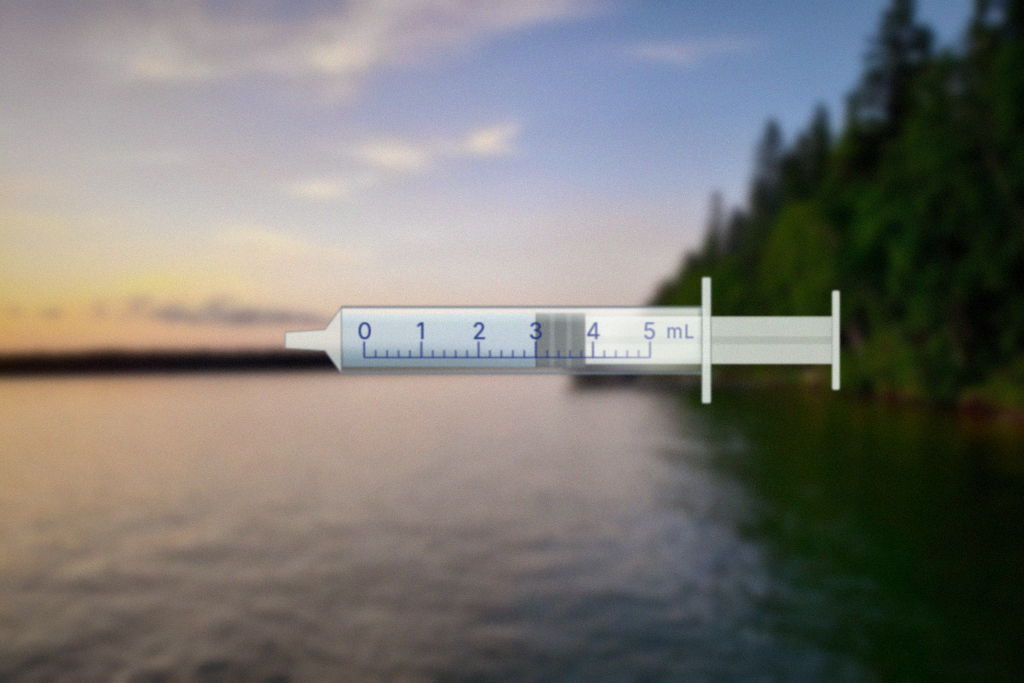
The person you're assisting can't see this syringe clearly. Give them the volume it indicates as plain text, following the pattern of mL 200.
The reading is mL 3
